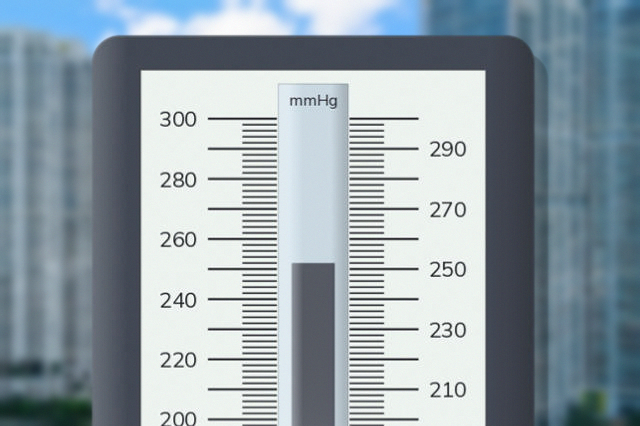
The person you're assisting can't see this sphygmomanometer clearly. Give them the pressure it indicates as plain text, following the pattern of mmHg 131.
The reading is mmHg 252
